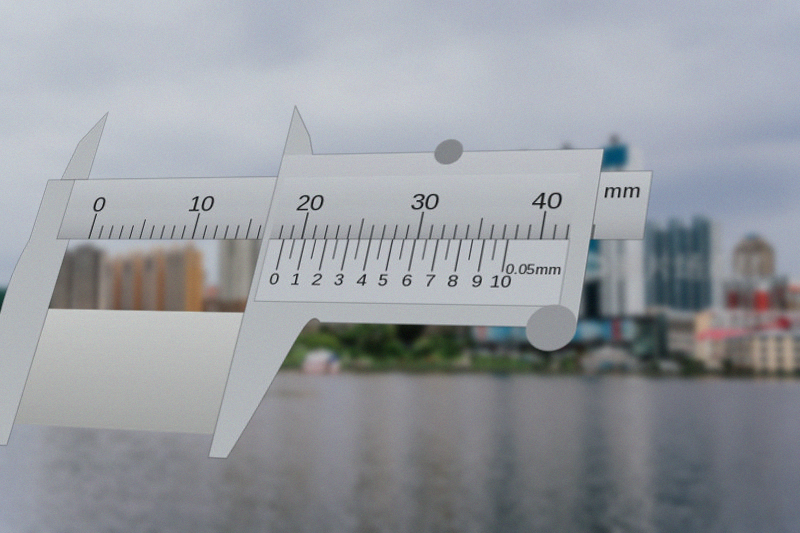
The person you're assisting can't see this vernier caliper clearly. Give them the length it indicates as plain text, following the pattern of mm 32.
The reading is mm 18.4
